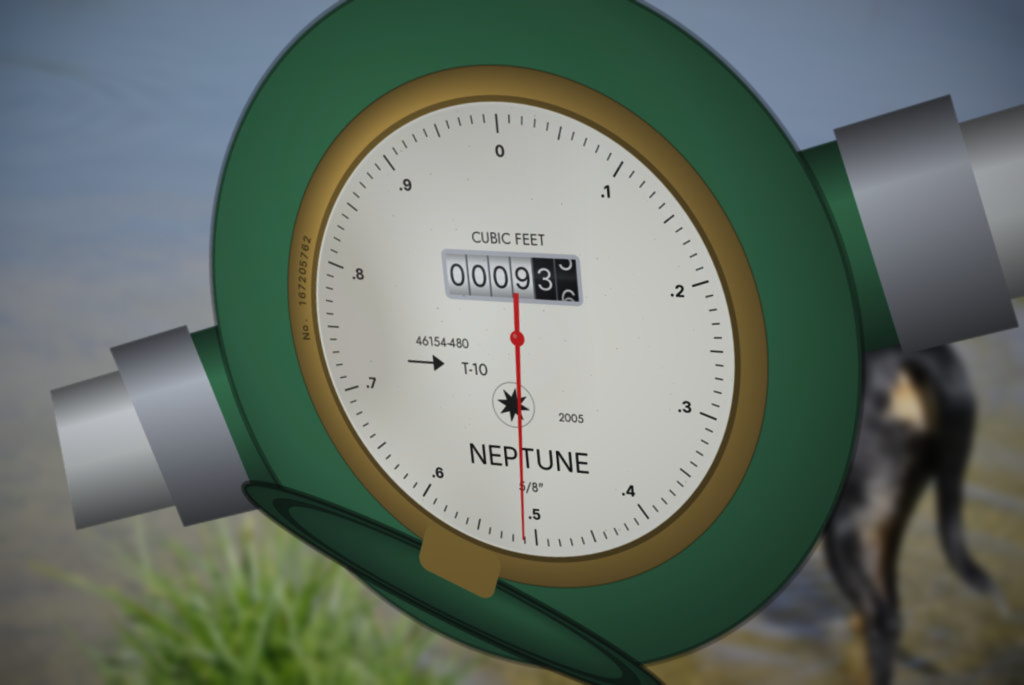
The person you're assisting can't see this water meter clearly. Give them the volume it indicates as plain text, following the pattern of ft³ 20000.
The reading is ft³ 935.51
